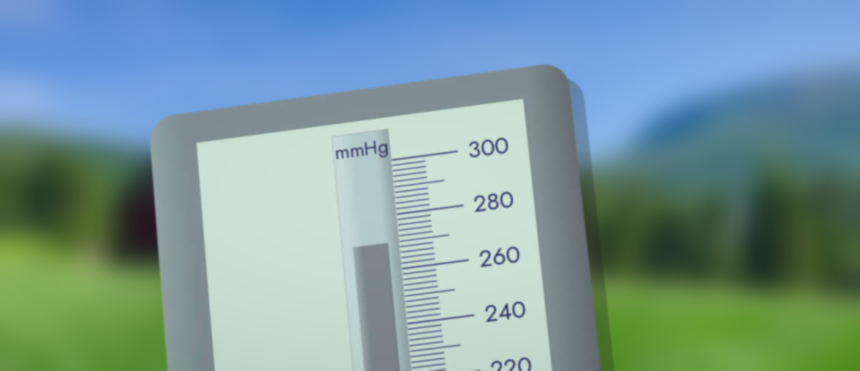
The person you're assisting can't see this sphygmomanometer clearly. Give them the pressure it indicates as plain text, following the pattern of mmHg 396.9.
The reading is mmHg 270
